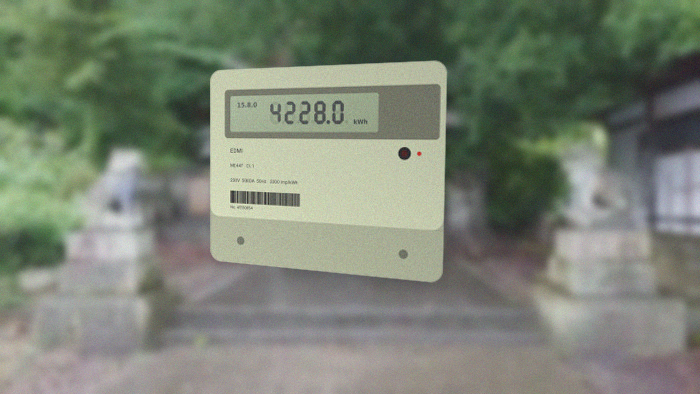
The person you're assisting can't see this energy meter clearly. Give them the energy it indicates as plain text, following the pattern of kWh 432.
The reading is kWh 4228.0
